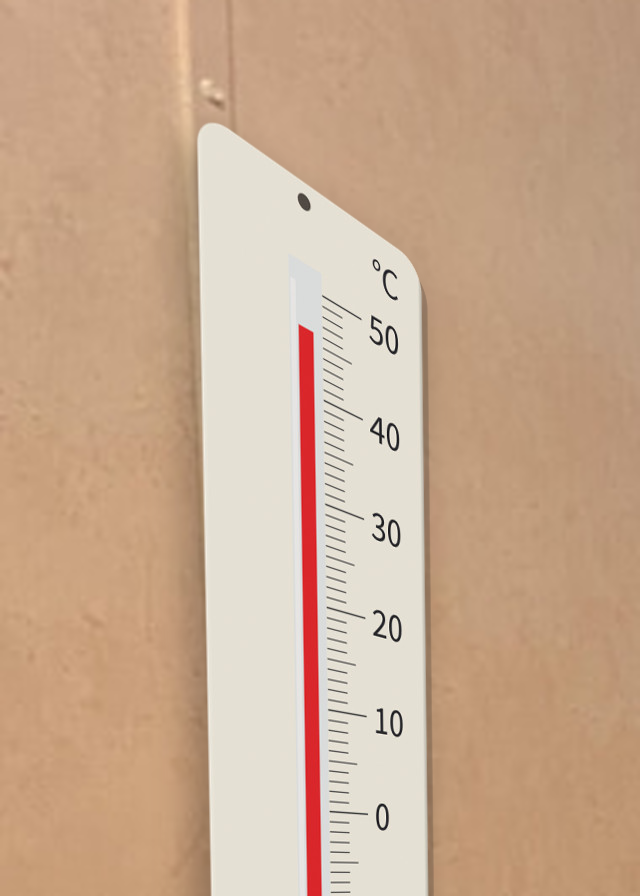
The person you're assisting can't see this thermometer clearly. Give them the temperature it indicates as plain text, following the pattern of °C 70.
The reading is °C 46
